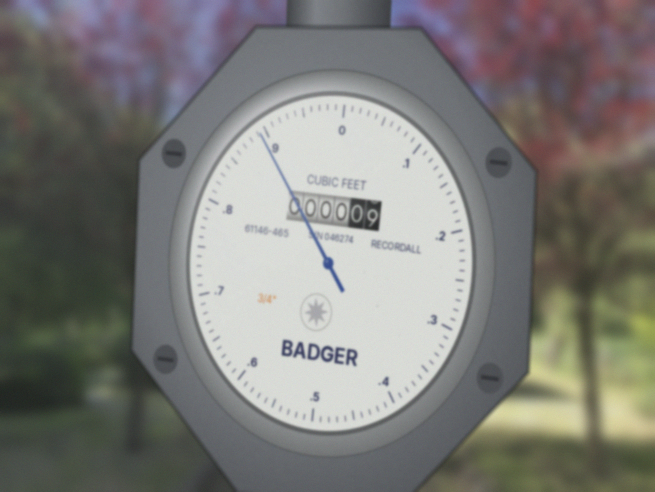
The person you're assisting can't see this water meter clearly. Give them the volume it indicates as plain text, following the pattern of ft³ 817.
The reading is ft³ 8.89
